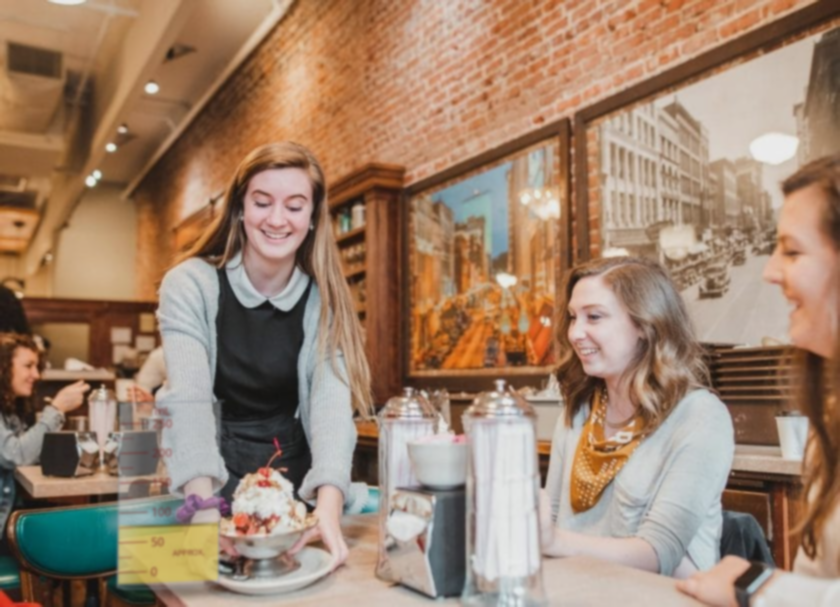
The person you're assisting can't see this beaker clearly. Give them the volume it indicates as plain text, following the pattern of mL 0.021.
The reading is mL 75
